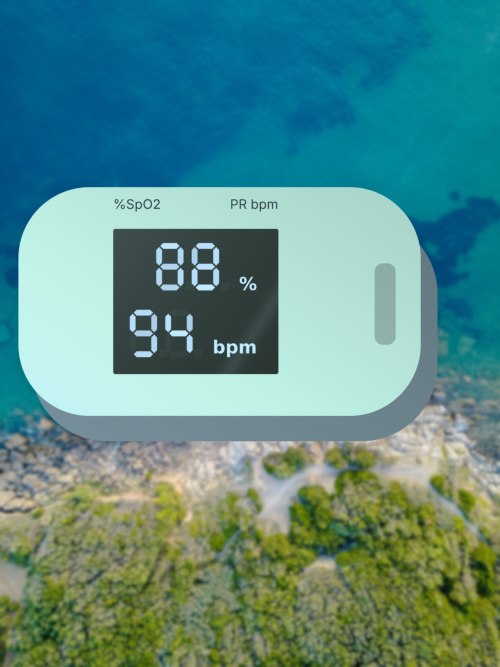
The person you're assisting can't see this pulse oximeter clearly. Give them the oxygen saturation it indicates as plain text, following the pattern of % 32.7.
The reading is % 88
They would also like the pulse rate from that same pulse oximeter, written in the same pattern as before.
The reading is bpm 94
